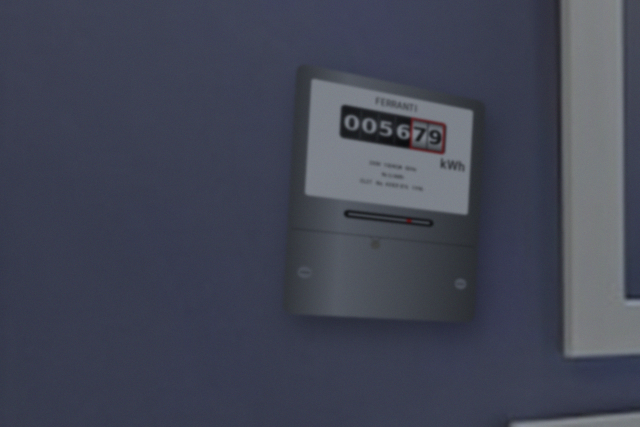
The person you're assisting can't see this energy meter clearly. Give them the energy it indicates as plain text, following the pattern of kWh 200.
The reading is kWh 56.79
